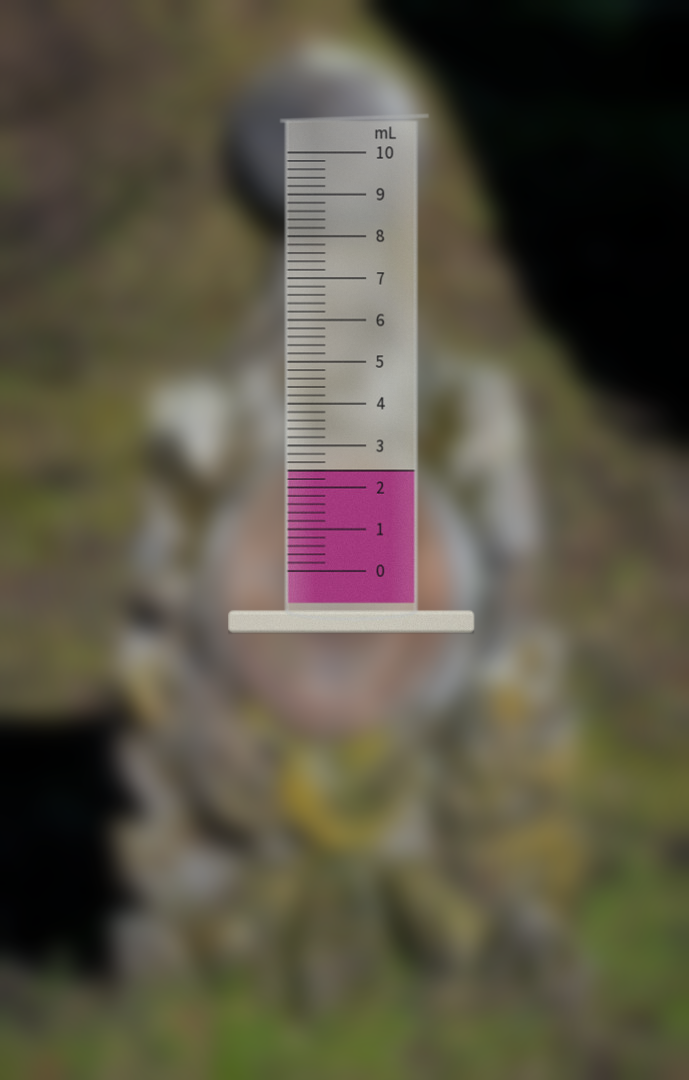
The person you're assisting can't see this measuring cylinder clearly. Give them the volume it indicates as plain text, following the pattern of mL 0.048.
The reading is mL 2.4
